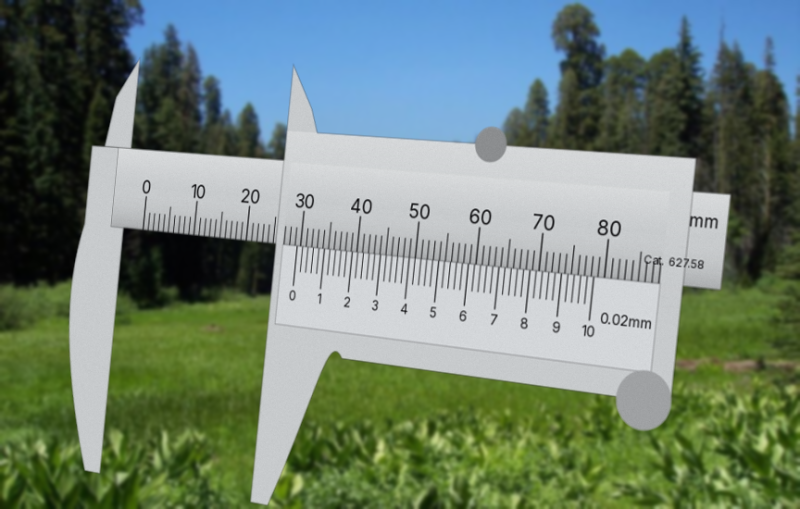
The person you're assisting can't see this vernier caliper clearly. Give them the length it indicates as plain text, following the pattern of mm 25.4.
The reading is mm 29.4
